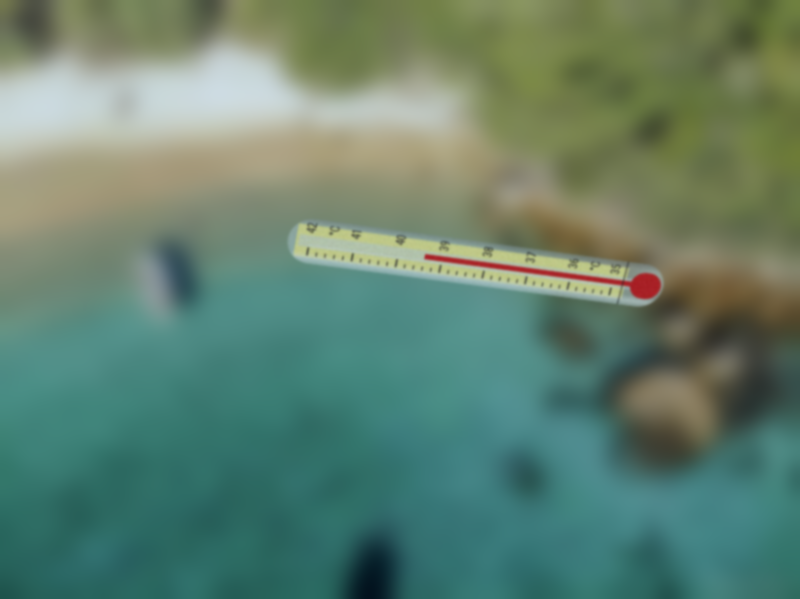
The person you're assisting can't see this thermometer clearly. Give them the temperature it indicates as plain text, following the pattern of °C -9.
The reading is °C 39.4
